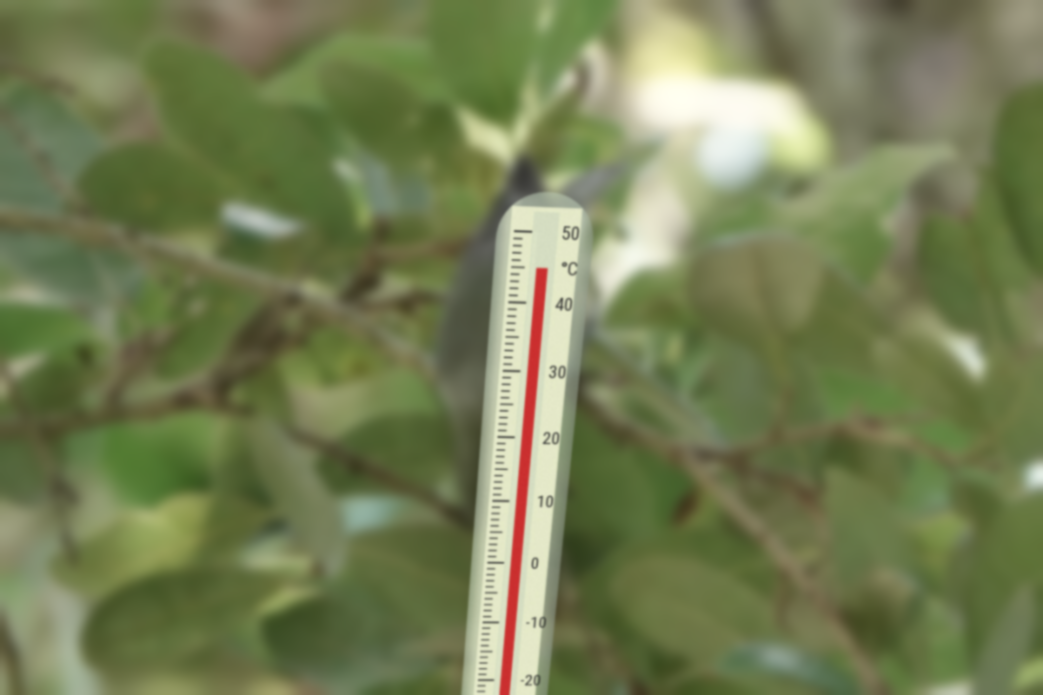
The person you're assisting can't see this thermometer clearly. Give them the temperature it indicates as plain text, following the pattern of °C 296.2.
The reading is °C 45
